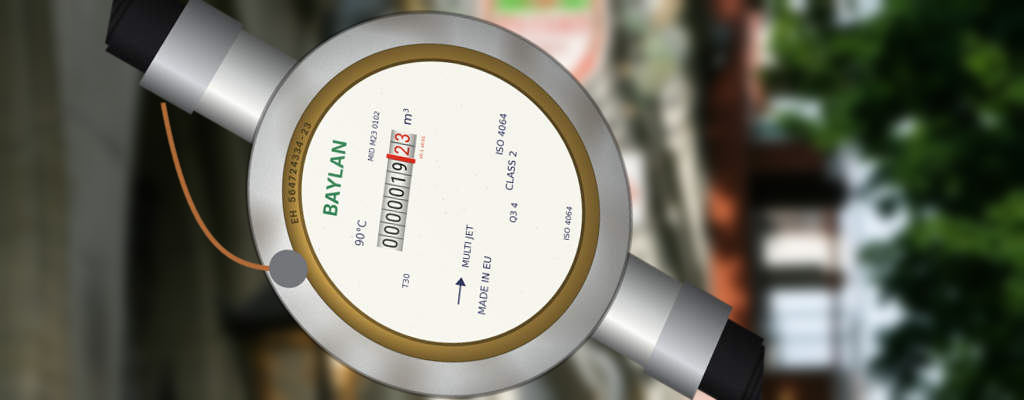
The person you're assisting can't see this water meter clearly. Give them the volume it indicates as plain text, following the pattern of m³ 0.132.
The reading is m³ 19.23
